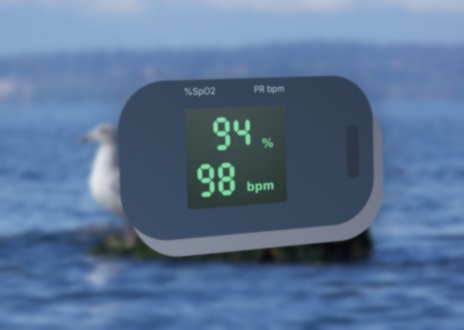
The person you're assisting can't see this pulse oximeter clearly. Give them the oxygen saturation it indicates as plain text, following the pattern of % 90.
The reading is % 94
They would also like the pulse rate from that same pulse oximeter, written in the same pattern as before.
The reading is bpm 98
